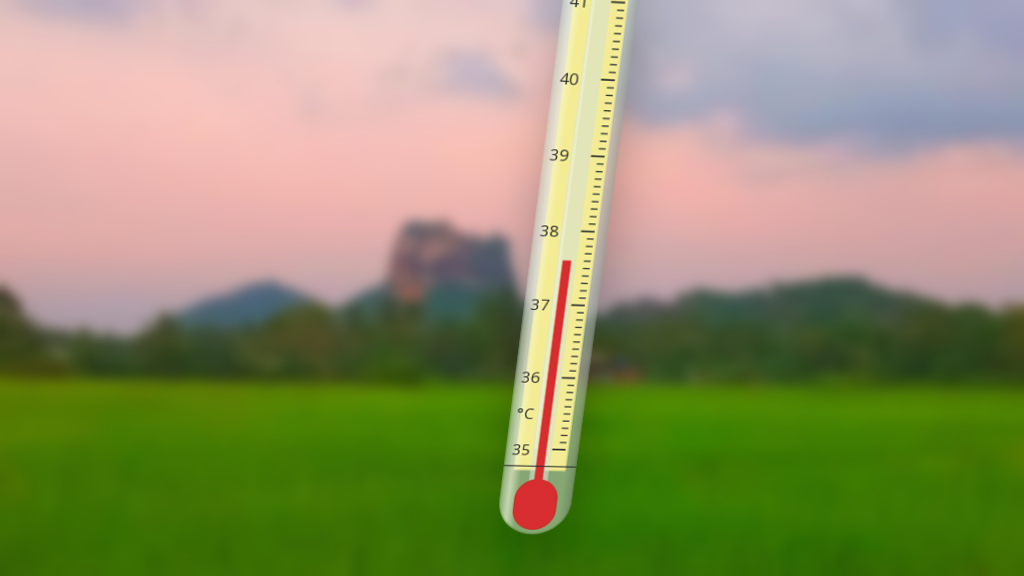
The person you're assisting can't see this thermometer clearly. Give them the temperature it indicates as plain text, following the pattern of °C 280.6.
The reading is °C 37.6
